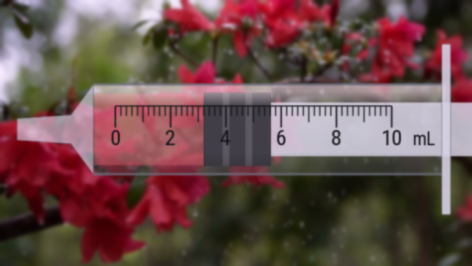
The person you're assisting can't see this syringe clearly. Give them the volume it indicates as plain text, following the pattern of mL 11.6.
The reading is mL 3.2
